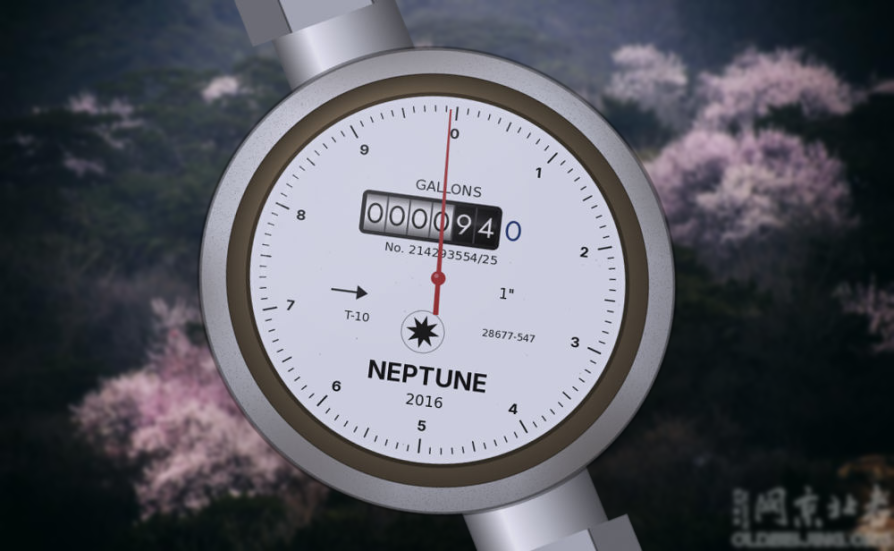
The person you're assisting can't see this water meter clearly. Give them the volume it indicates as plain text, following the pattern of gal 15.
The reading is gal 939.9
